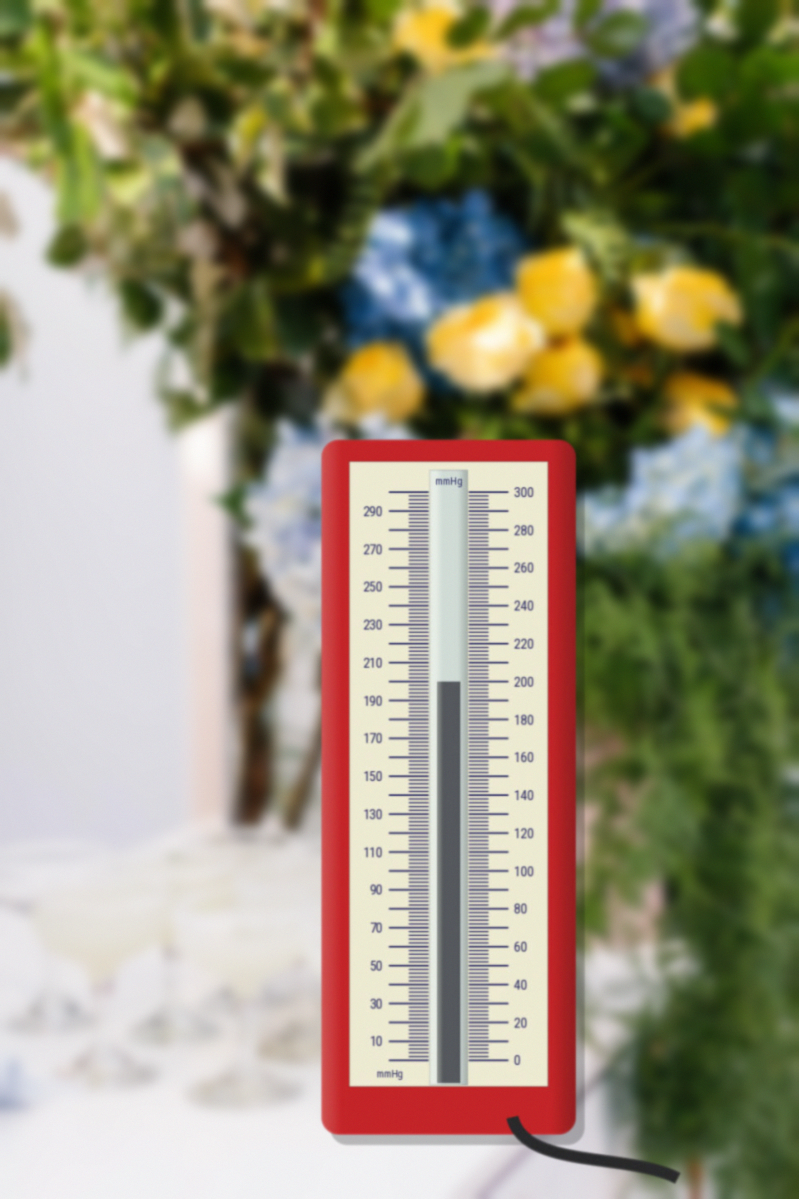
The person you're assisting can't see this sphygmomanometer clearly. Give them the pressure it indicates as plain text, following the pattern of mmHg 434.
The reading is mmHg 200
